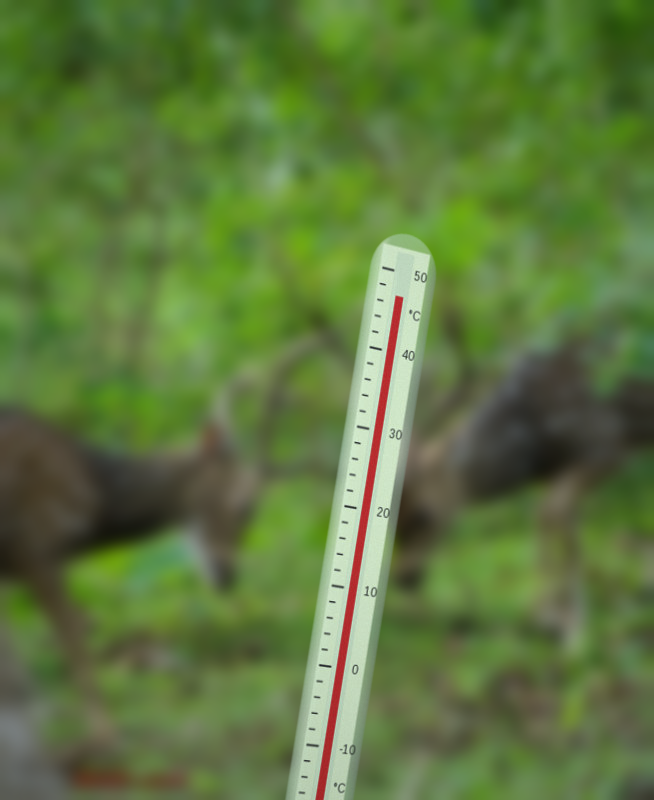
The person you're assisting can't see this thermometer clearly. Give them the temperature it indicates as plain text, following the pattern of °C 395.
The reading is °C 47
